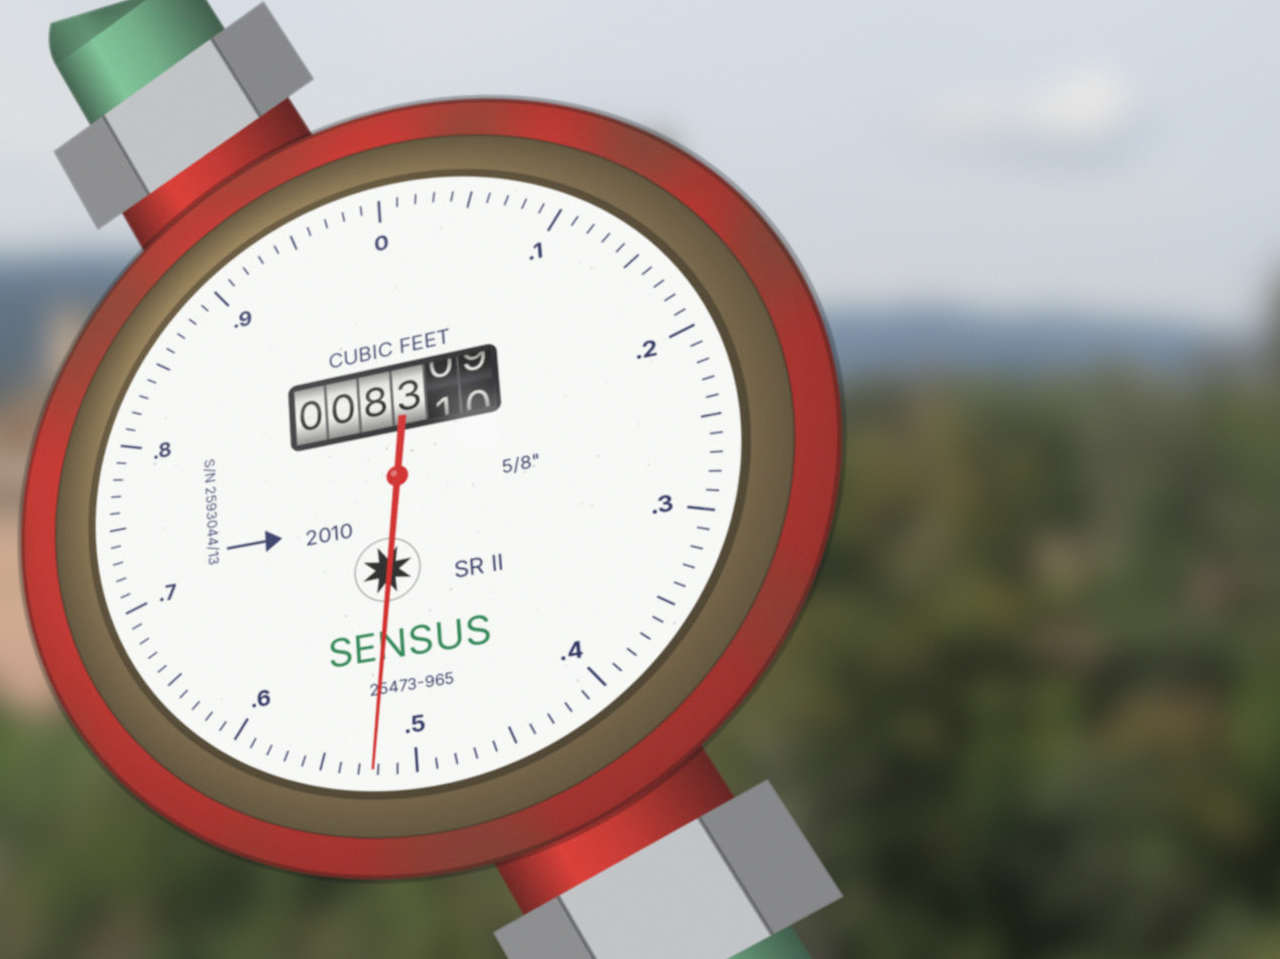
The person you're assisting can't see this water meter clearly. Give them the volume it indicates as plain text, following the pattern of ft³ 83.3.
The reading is ft³ 8309.52
